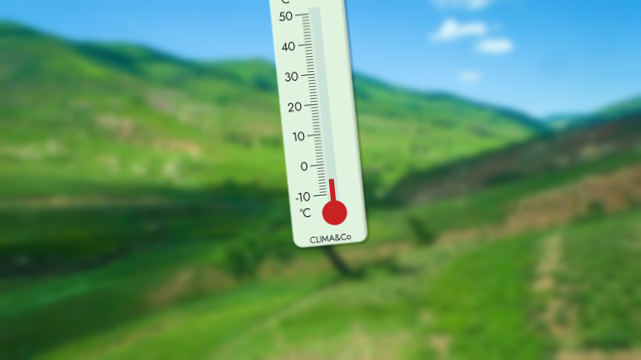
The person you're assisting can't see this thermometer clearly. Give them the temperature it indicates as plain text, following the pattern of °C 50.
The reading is °C -5
